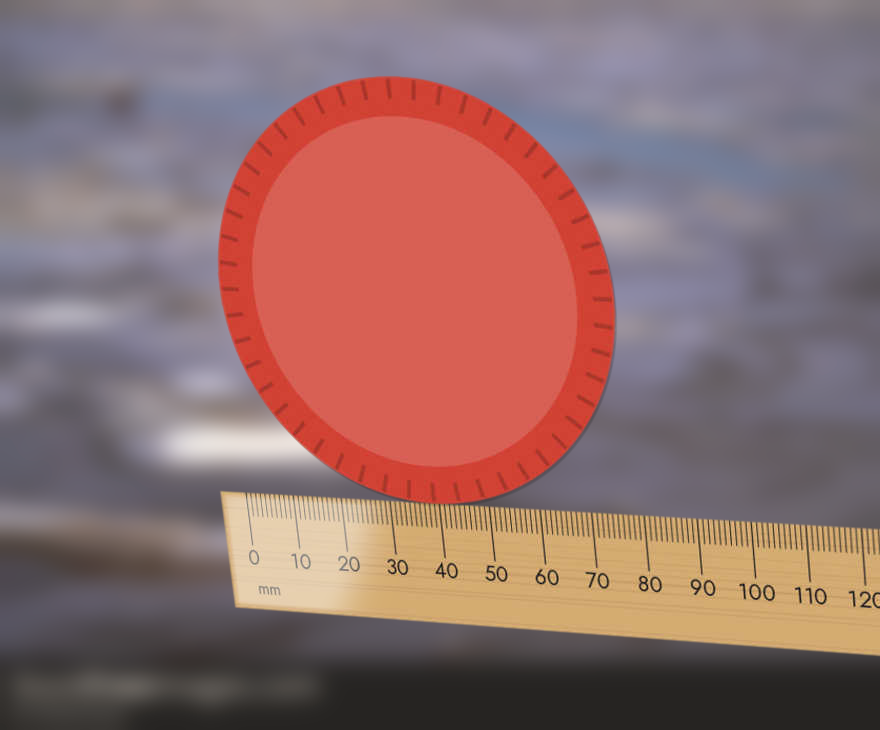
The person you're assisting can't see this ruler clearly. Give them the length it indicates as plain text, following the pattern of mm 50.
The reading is mm 78
